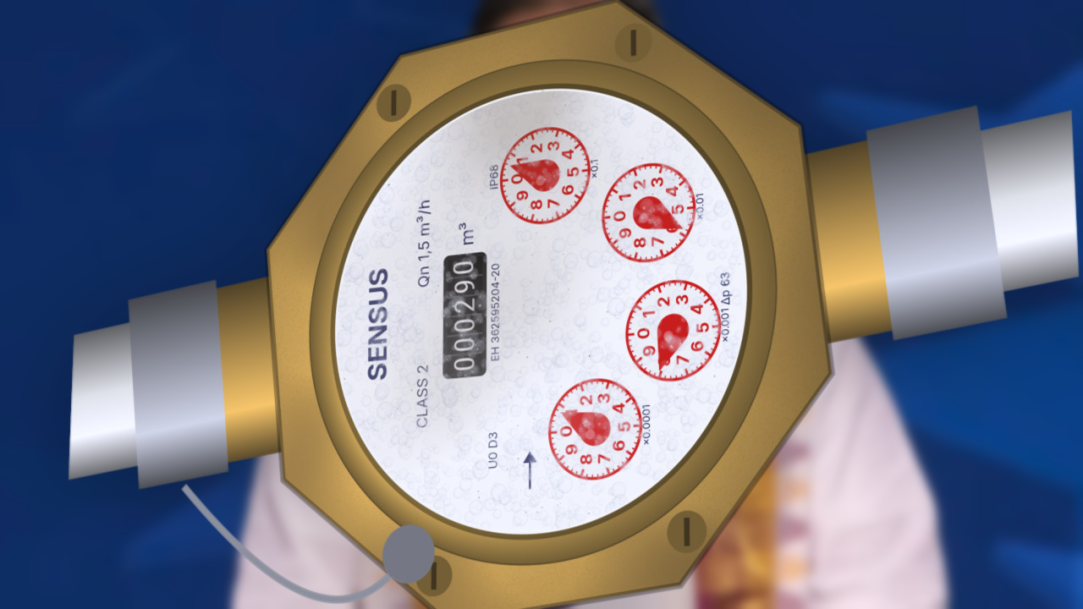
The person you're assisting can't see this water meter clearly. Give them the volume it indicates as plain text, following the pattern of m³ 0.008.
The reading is m³ 290.0580
